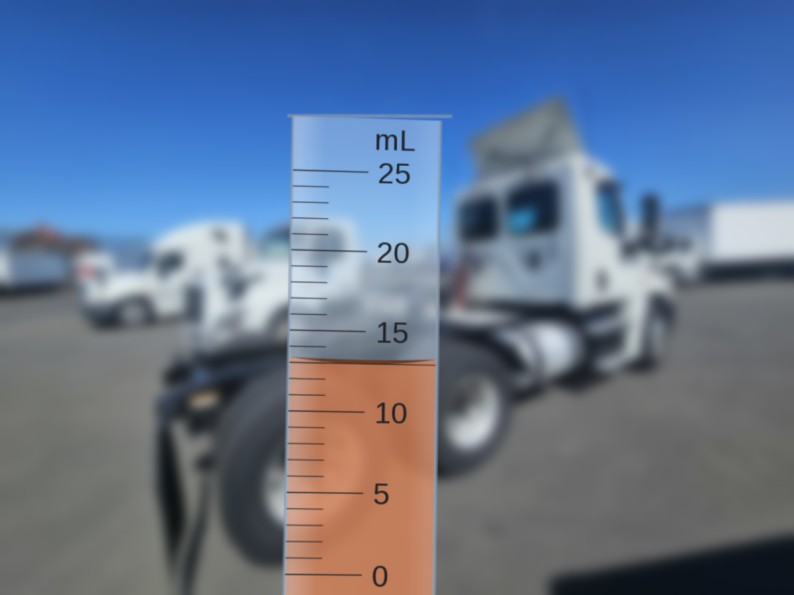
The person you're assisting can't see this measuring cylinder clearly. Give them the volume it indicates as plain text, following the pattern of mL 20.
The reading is mL 13
